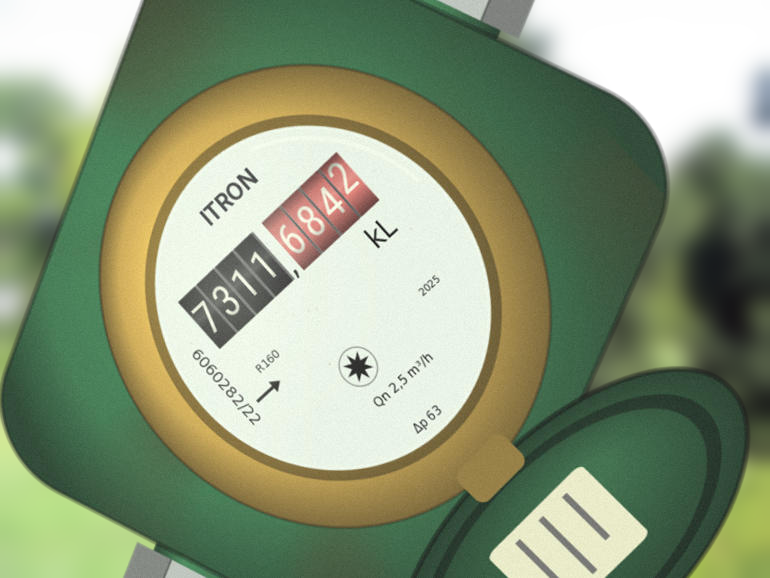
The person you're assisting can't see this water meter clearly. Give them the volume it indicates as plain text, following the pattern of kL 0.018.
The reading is kL 7311.6842
